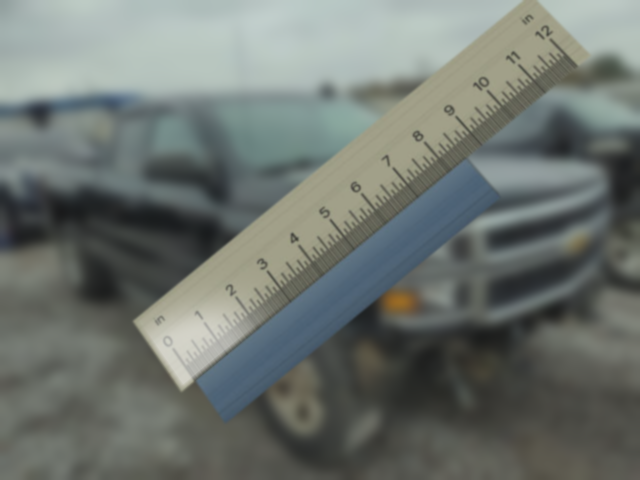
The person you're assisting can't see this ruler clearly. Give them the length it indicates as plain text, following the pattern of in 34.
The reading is in 8.5
